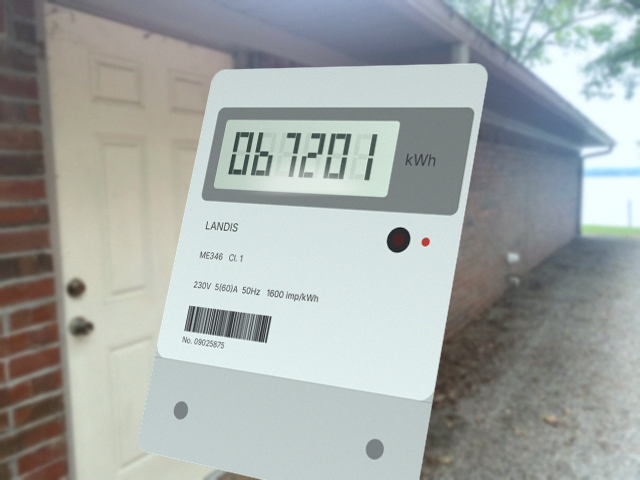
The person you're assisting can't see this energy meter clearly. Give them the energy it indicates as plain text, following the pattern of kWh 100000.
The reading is kWh 67201
